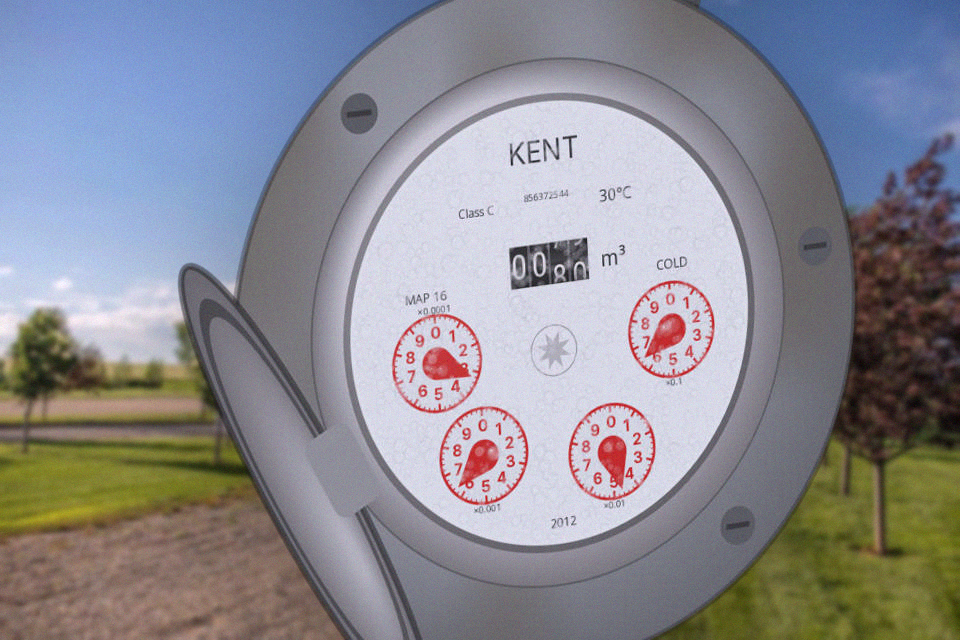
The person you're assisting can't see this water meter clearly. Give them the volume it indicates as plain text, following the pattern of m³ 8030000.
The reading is m³ 79.6463
